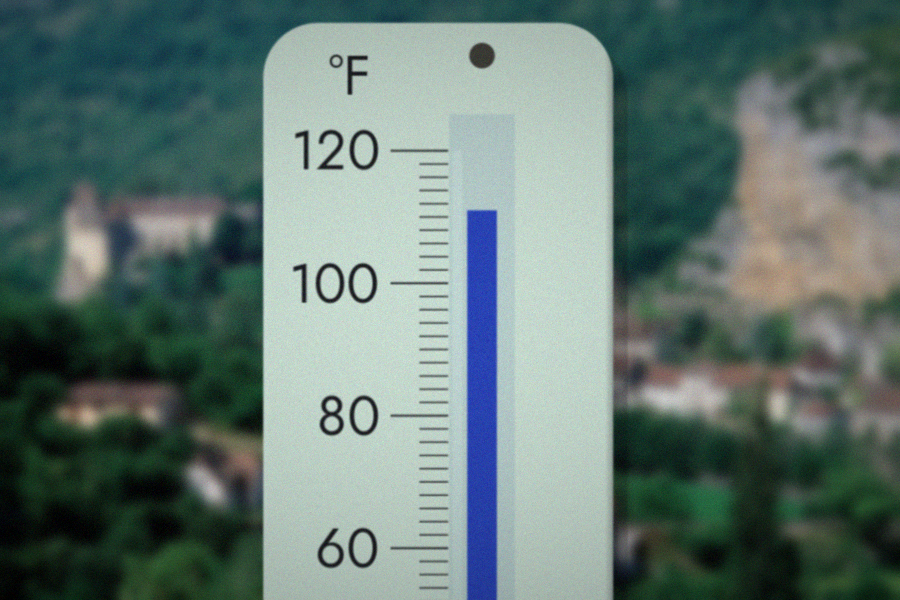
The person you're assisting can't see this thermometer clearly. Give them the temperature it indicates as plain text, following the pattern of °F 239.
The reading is °F 111
